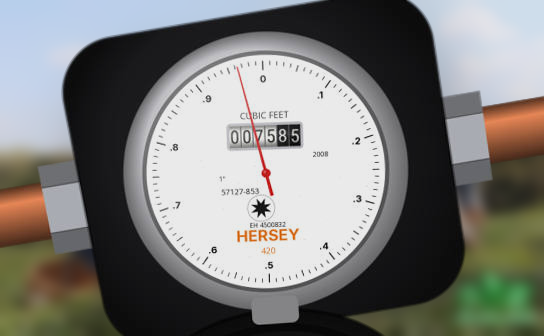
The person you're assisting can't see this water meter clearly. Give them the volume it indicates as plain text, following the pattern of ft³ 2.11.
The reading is ft³ 7584.96
